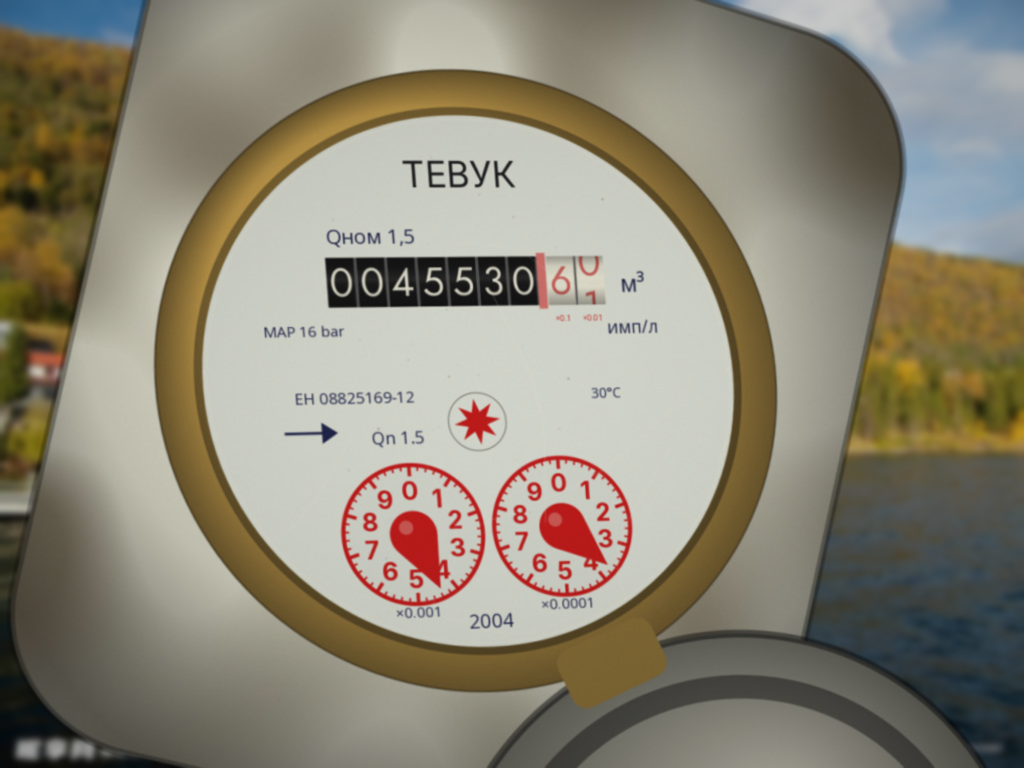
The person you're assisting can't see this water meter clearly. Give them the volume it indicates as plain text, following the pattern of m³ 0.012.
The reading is m³ 45530.6043
